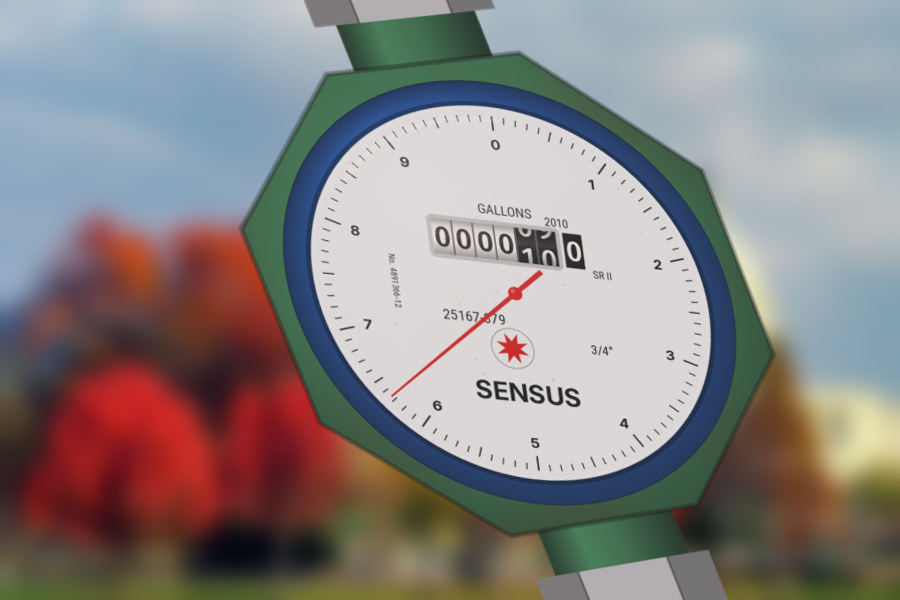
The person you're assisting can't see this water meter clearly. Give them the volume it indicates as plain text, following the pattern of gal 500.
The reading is gal 96.3
